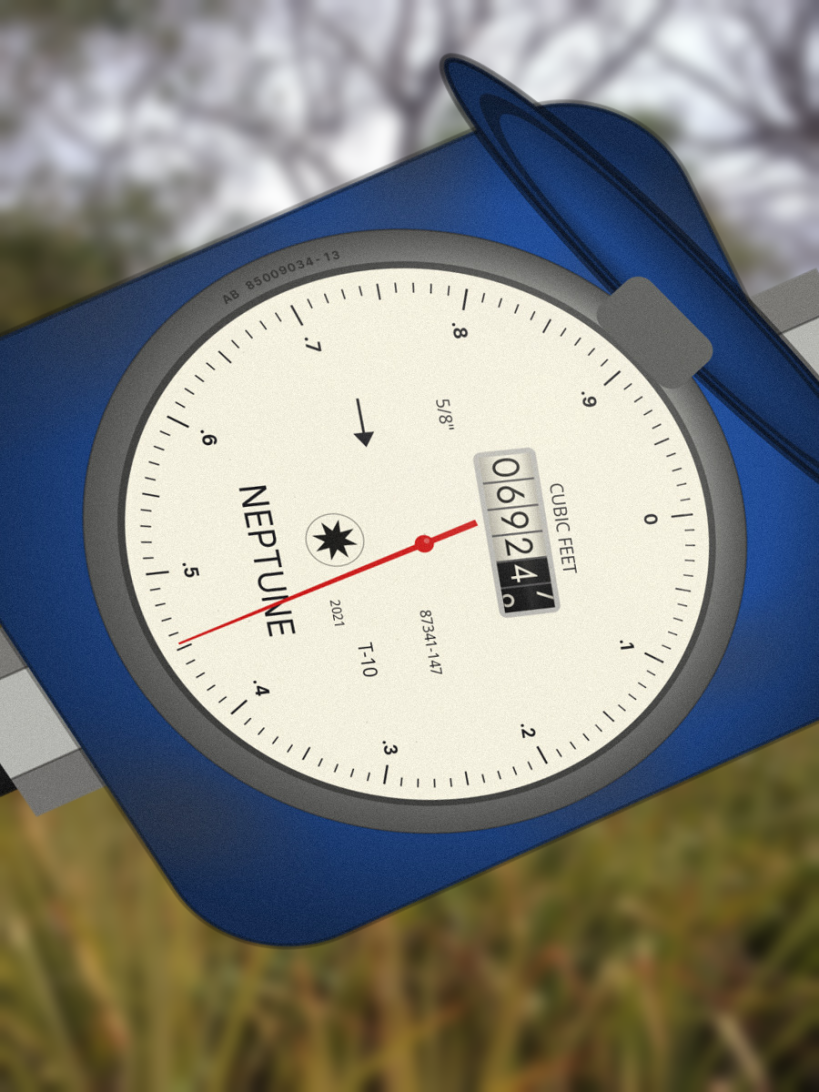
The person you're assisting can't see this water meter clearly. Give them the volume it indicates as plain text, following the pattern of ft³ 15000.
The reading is ft³ 69247.45
